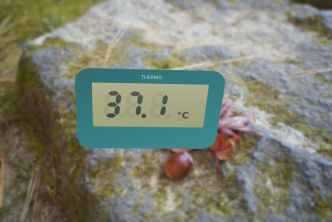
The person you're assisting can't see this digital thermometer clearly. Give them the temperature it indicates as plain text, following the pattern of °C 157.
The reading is °C 37.1
